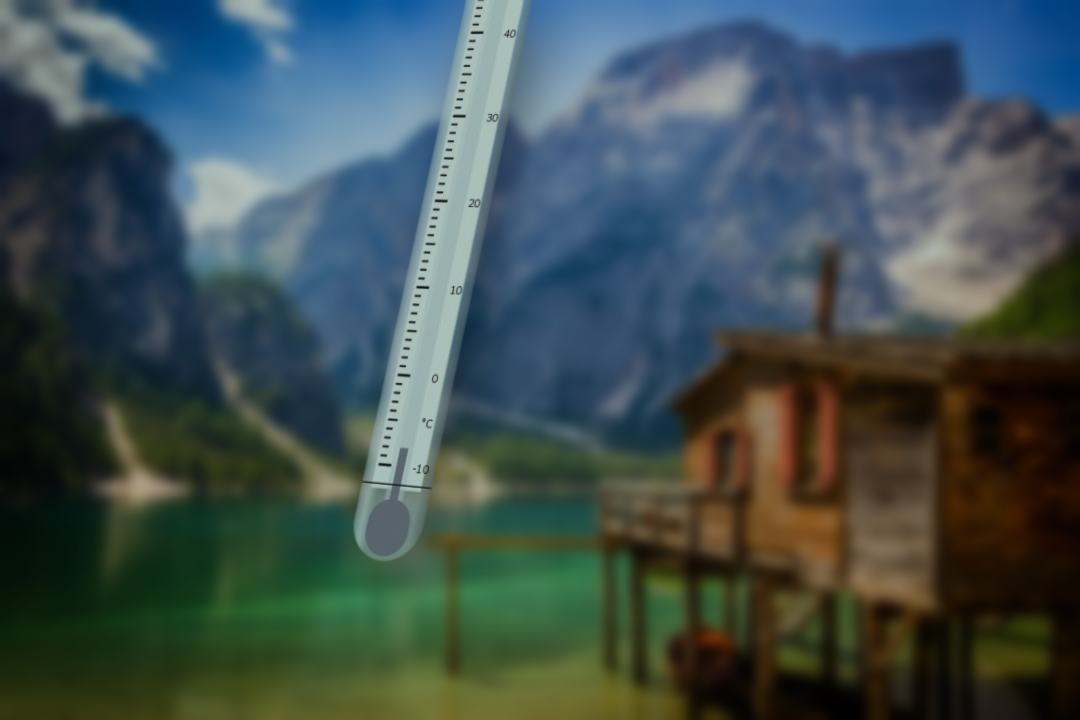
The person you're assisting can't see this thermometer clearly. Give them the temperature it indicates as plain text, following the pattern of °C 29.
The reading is °C -8
